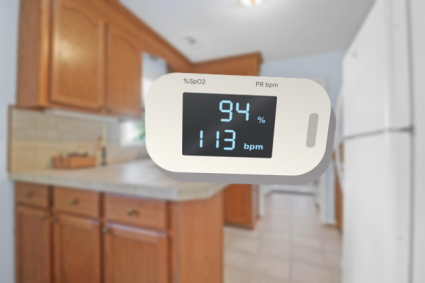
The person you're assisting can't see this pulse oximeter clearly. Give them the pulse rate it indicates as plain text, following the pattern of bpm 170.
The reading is bpm 113
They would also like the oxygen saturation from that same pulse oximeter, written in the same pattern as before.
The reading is % 94
